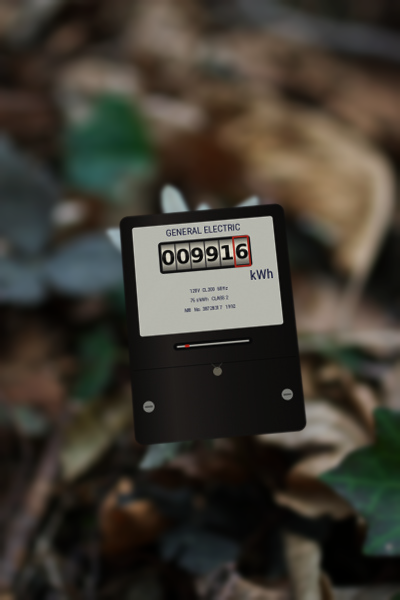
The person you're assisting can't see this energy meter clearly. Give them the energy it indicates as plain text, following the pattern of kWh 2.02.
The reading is kWh 991.6
